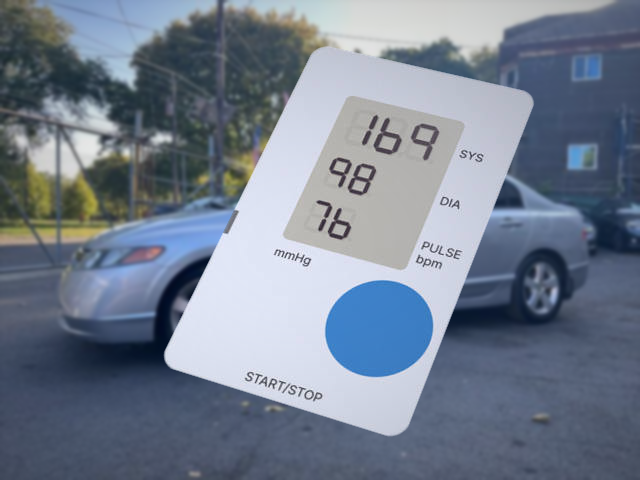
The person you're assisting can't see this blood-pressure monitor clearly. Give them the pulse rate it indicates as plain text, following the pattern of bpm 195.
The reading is bpm 76
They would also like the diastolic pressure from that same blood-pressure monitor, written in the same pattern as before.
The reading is mmHg 98
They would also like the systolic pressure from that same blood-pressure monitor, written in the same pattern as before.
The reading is mmHg 169
